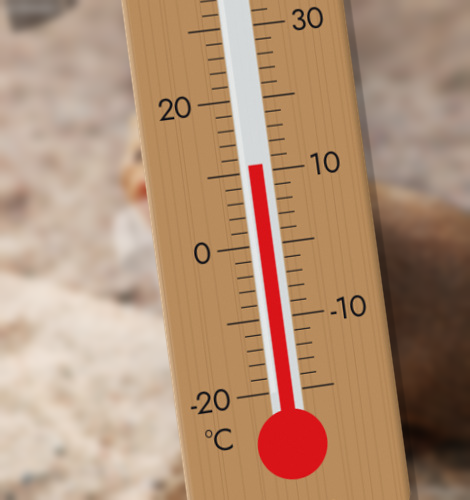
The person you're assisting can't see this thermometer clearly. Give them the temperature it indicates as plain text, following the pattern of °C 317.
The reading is °C 11
